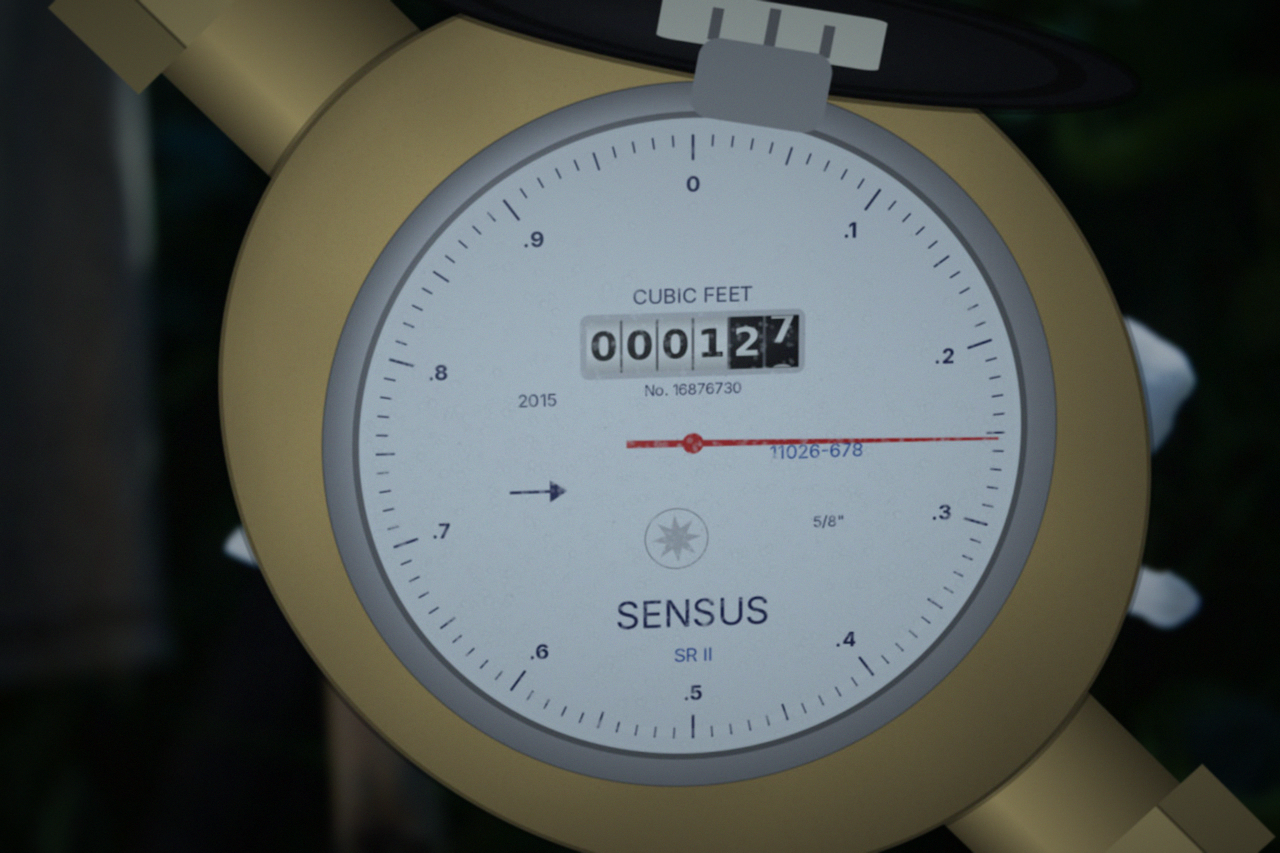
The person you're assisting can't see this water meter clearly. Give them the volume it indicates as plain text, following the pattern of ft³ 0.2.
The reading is ft³ 127.25
